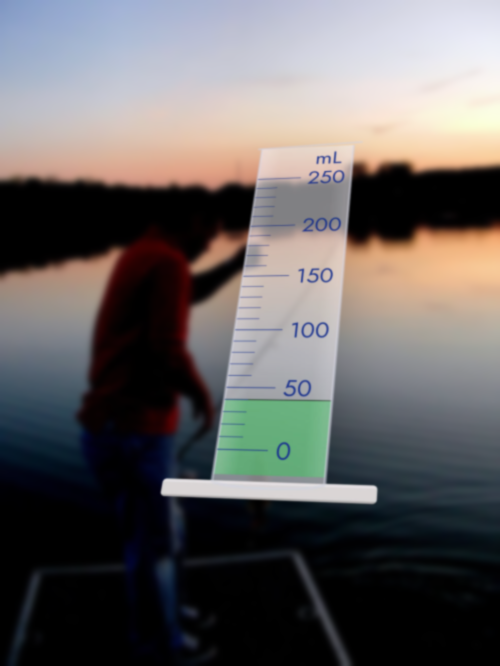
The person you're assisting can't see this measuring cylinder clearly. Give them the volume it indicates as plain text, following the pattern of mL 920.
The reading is mL 40
